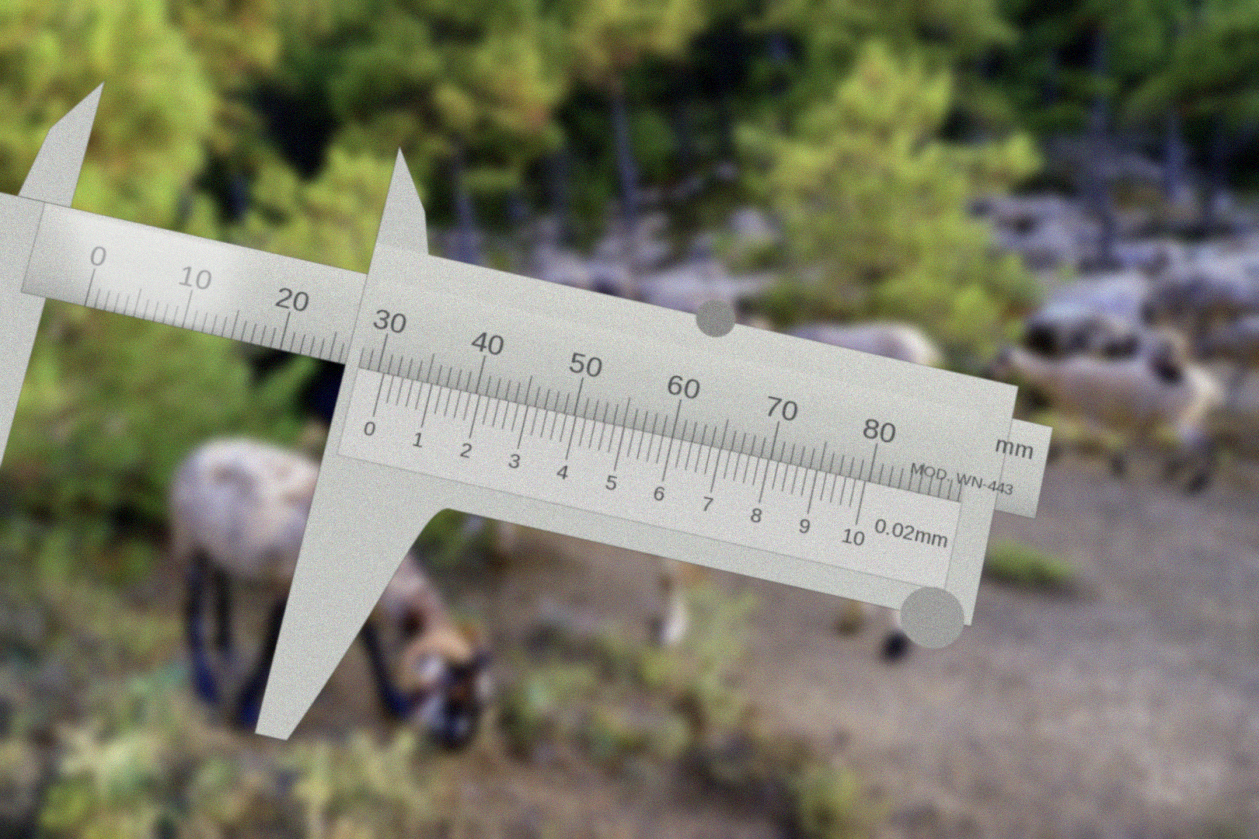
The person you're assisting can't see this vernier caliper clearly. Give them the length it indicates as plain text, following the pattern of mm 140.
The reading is mm 30.6
